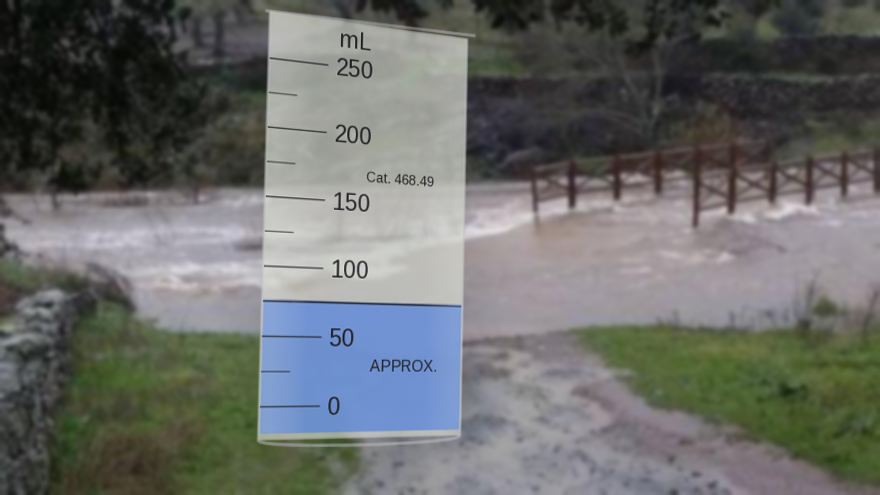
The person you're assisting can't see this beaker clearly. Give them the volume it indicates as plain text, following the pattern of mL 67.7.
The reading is mL 75
